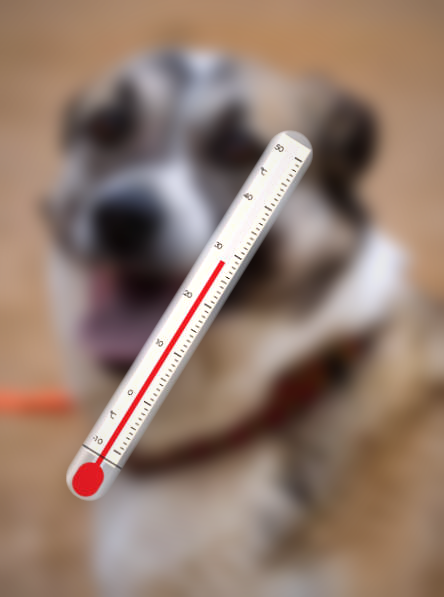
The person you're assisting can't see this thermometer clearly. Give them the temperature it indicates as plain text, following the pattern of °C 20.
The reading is °C 28
